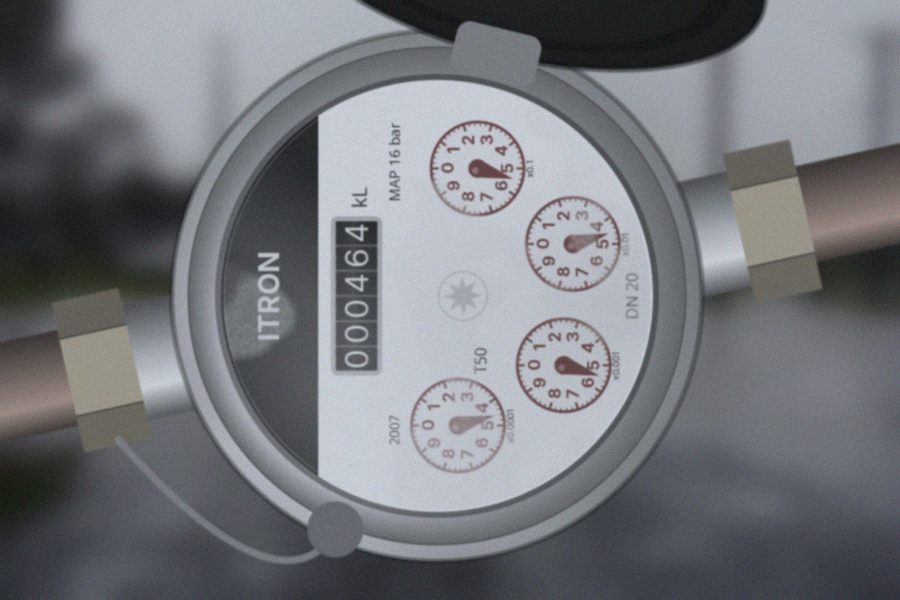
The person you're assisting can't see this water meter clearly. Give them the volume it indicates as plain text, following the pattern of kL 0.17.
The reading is kL 464.5454
